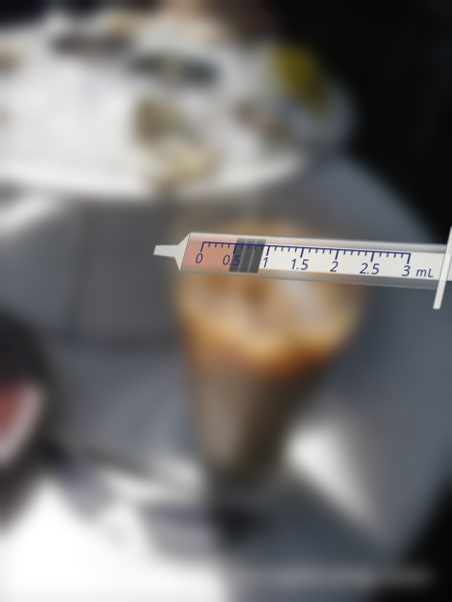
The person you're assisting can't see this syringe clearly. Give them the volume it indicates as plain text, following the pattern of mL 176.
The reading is mL 0.5
